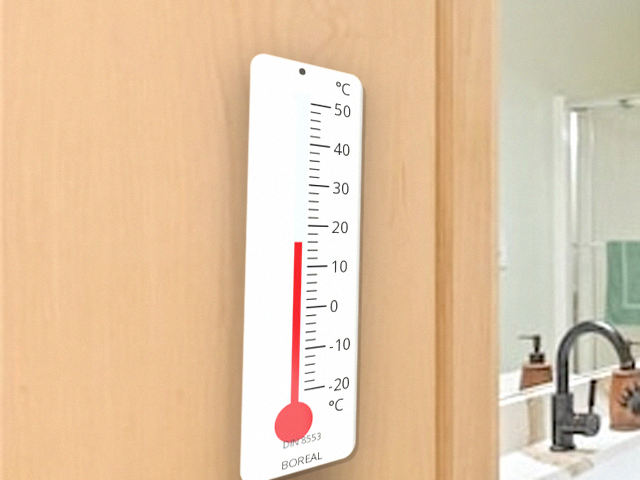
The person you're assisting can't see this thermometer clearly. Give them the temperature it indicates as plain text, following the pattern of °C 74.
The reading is °C 16
